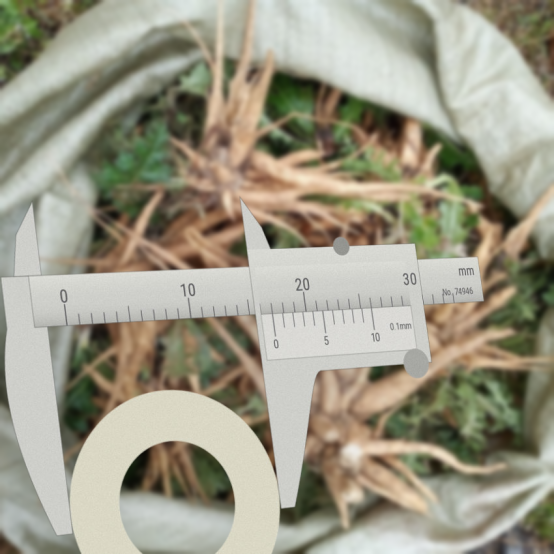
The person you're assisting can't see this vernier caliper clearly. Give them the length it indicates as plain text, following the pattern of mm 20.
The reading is mm 17.0
